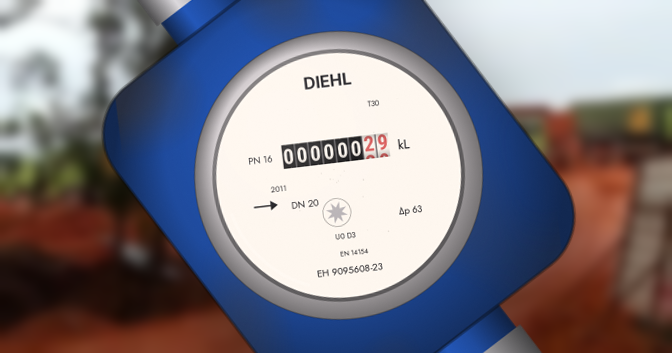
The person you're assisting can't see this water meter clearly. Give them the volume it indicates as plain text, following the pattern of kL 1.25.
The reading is kL 0.29
